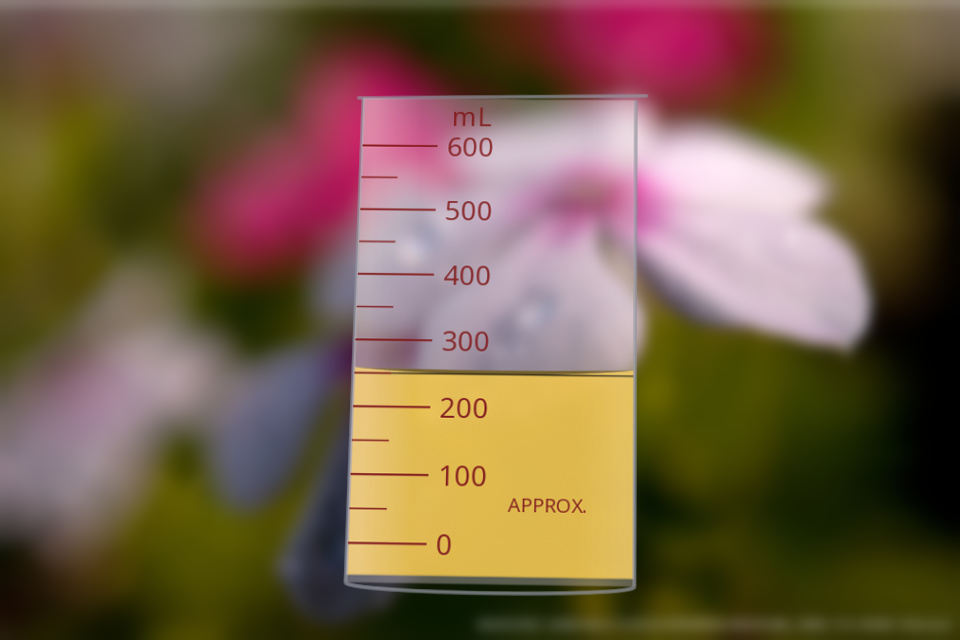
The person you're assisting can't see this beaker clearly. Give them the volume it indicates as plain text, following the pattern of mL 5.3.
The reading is mL 250
